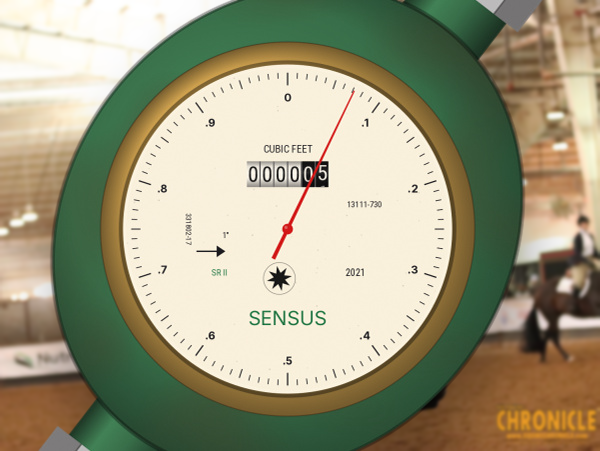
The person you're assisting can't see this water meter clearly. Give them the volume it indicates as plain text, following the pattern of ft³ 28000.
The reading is ft³ 5.07
